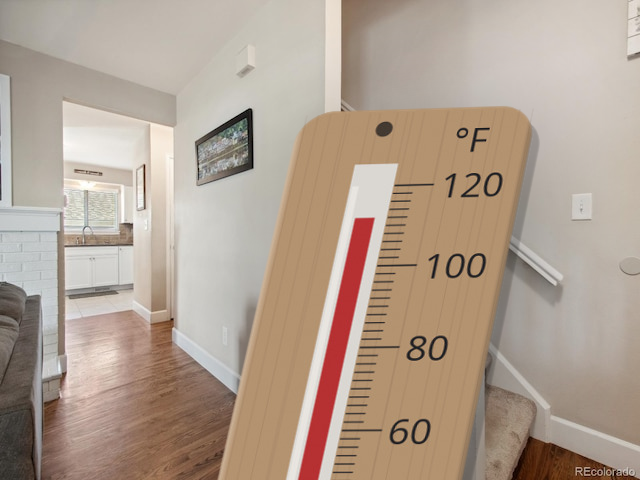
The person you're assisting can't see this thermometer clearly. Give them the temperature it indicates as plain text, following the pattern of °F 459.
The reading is °F 112
